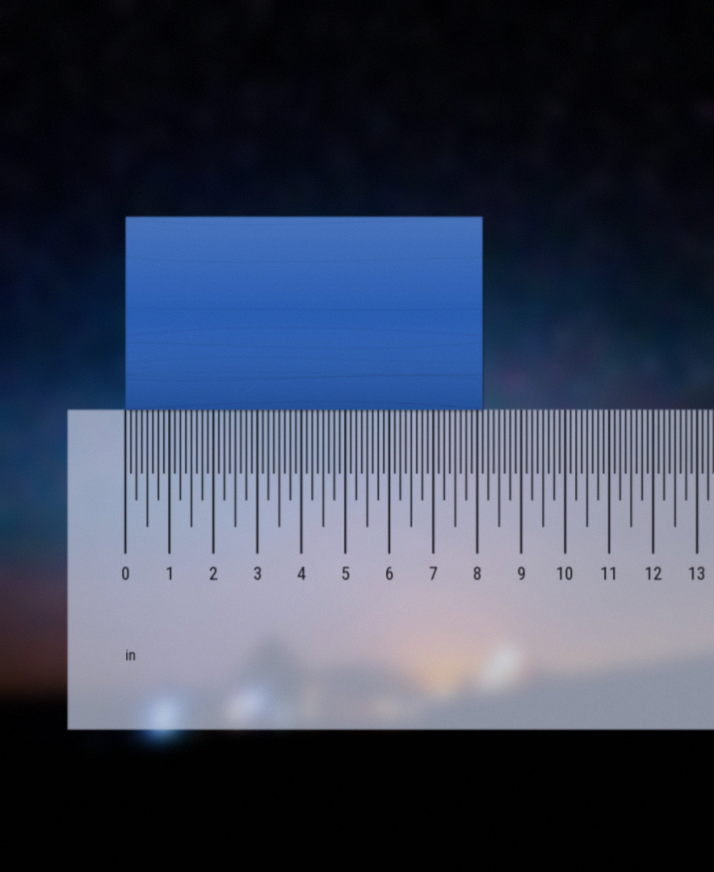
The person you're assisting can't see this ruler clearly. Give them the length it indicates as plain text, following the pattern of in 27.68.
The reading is in 8.125
